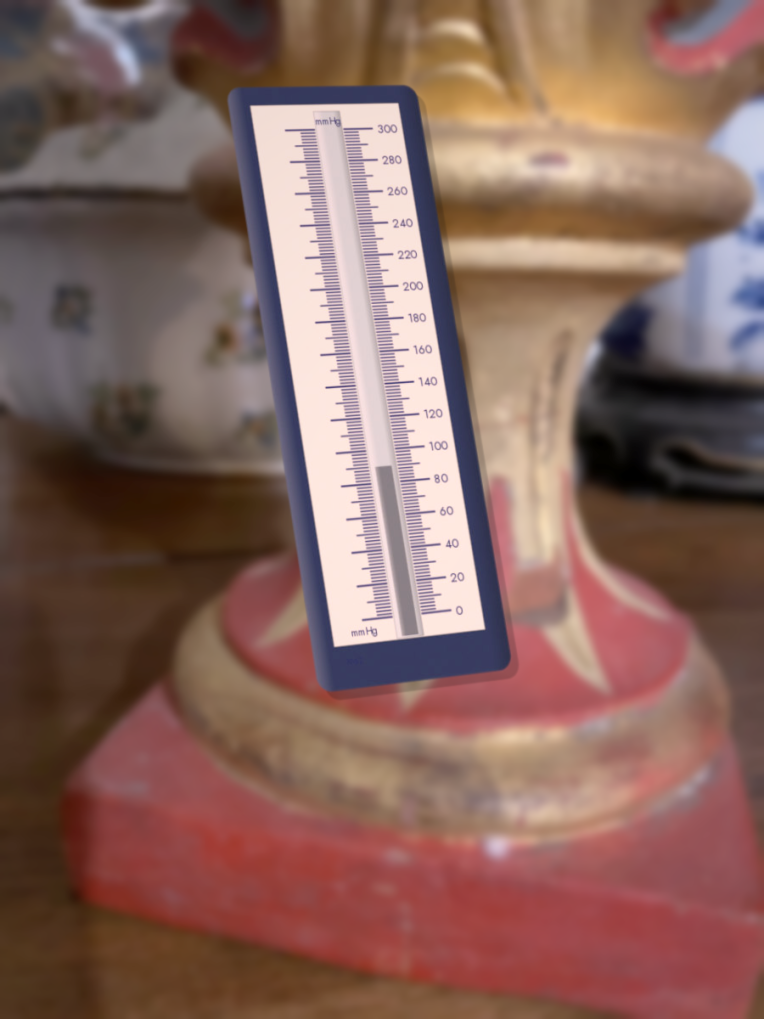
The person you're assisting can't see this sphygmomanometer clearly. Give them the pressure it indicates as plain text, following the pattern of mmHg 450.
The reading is mmHg 90
